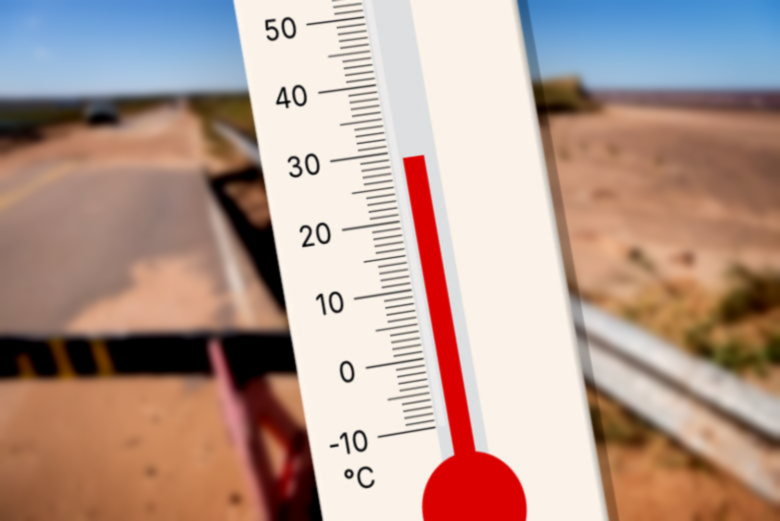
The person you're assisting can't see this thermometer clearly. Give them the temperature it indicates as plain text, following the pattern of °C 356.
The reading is °C 29
